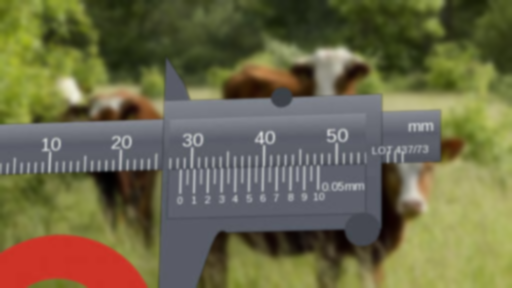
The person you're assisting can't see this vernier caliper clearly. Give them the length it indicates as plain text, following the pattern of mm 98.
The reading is mm 28.5
